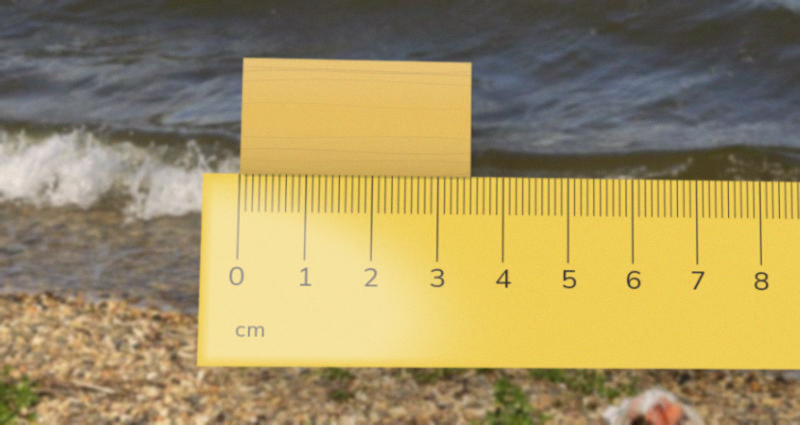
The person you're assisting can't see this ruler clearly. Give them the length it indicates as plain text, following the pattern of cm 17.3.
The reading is cm 3.5
